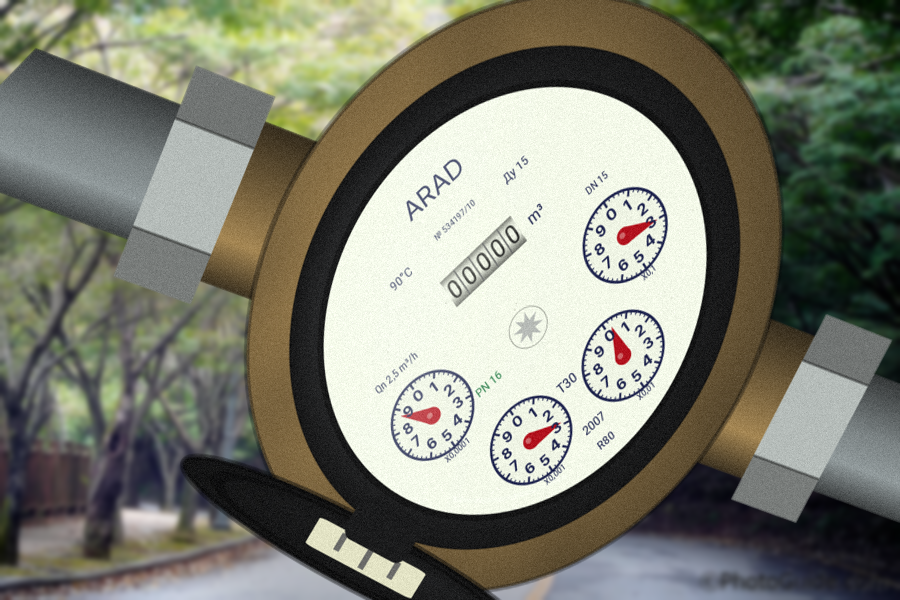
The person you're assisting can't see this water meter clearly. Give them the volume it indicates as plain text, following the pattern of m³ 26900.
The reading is m³ 0.3028
